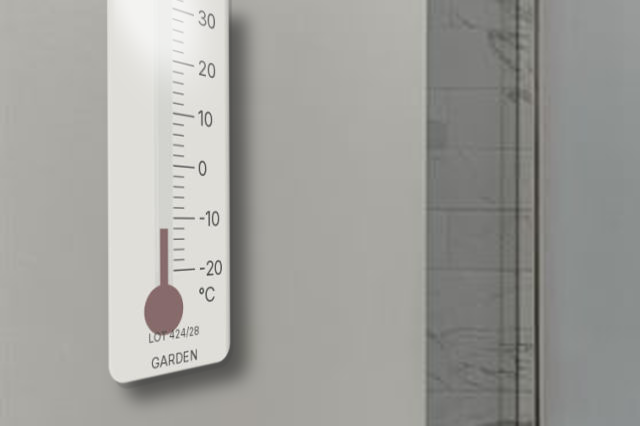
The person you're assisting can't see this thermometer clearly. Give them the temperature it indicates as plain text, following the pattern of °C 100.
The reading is °C -12
